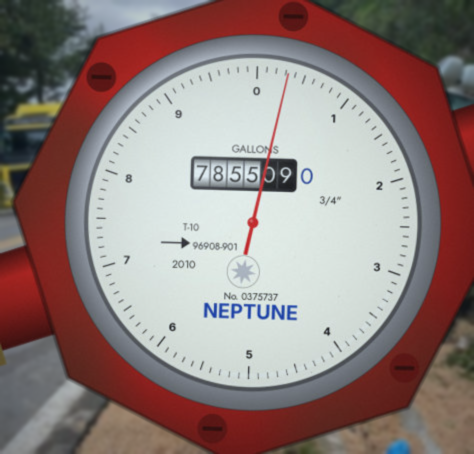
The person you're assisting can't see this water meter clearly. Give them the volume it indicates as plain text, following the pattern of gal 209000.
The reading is gal 7855090.3
